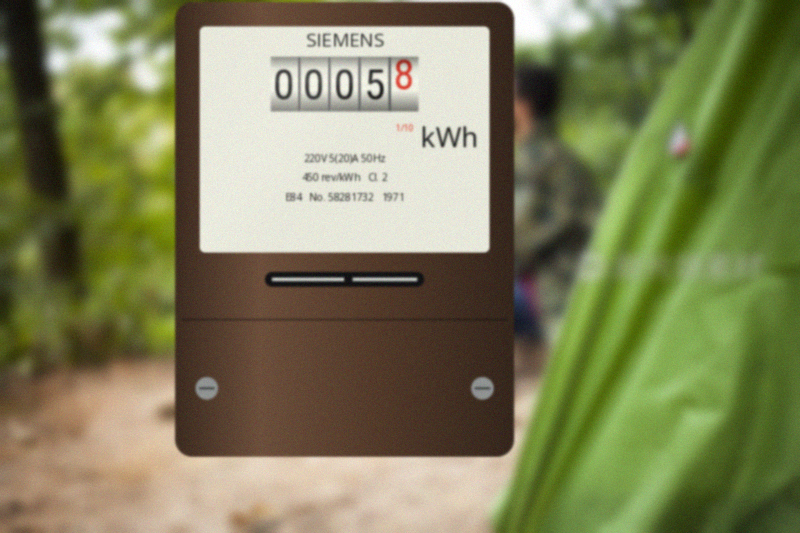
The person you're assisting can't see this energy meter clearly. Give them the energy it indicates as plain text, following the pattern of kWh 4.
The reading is kWh 5.8
